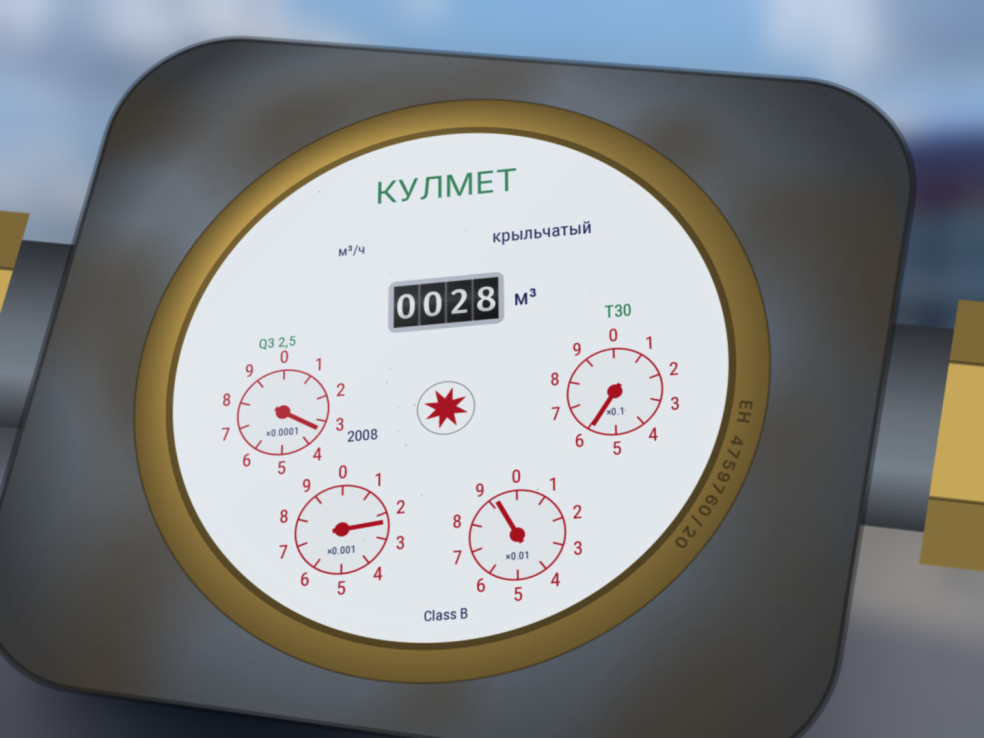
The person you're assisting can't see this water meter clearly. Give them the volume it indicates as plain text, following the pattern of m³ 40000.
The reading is m³ 28.5923
